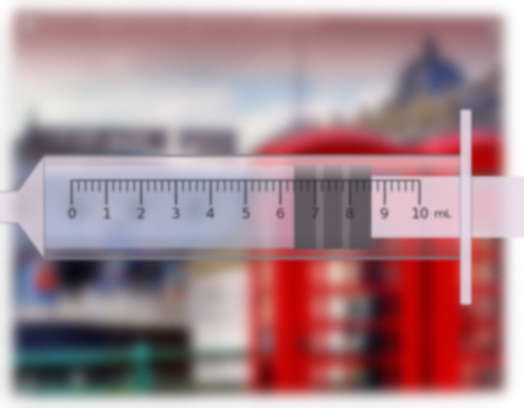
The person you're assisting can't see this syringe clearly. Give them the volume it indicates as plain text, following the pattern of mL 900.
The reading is mL 6.4
